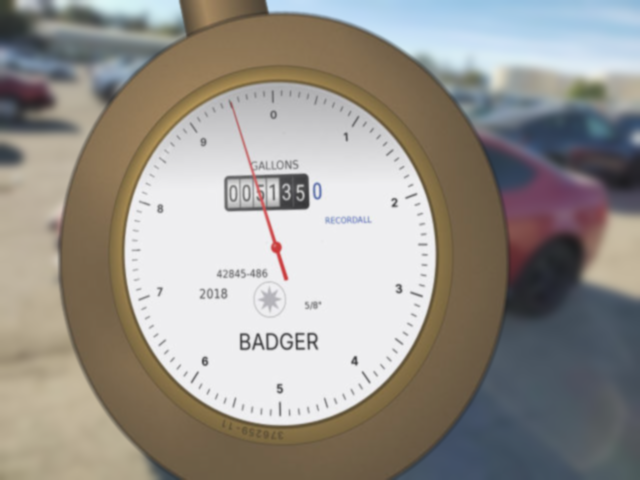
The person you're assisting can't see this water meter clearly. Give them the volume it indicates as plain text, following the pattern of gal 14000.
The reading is gal 51349.5
